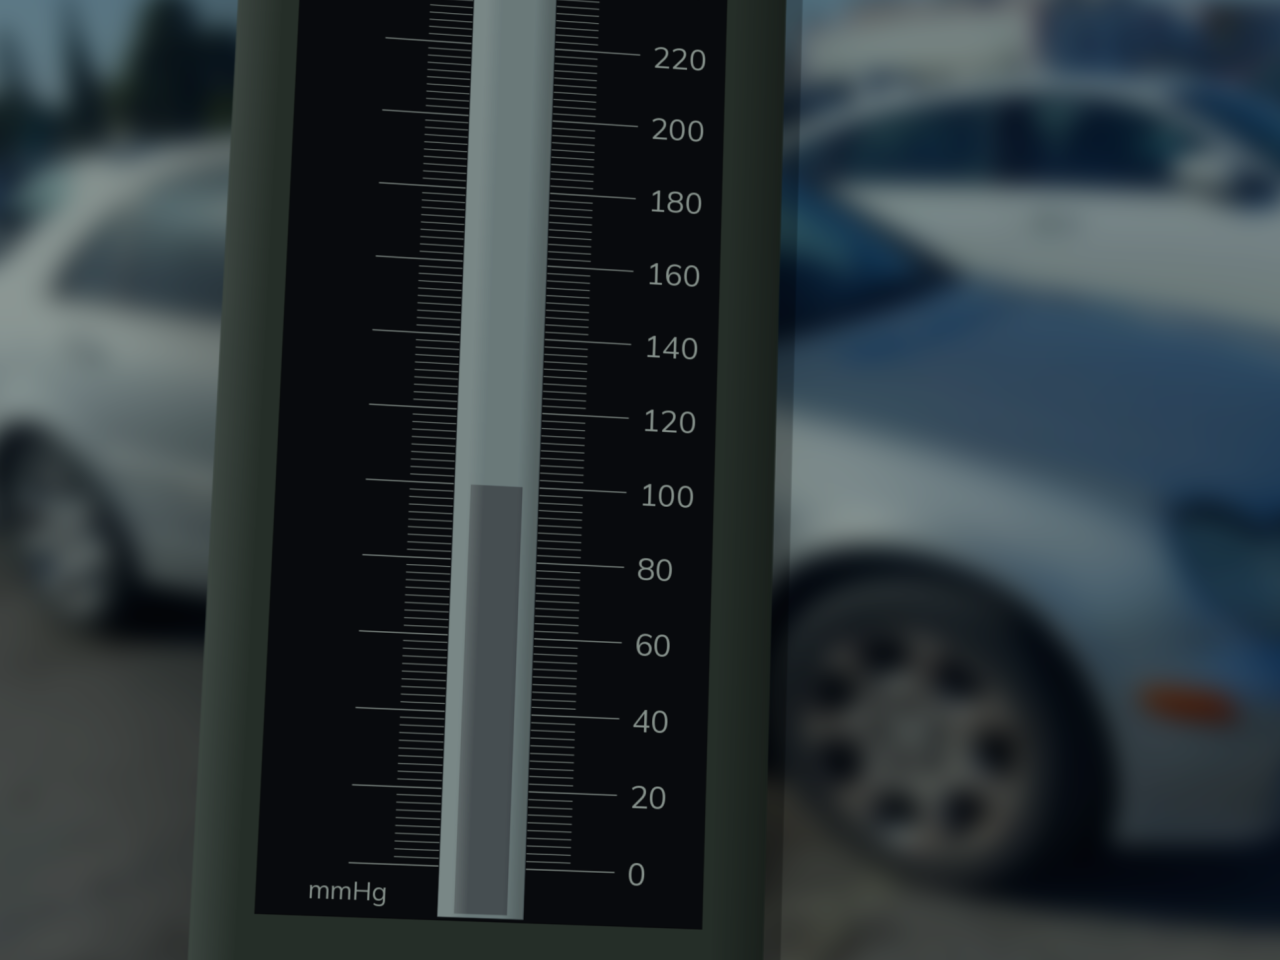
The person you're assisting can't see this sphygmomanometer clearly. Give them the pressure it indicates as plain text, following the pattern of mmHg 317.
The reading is mmHg 100
